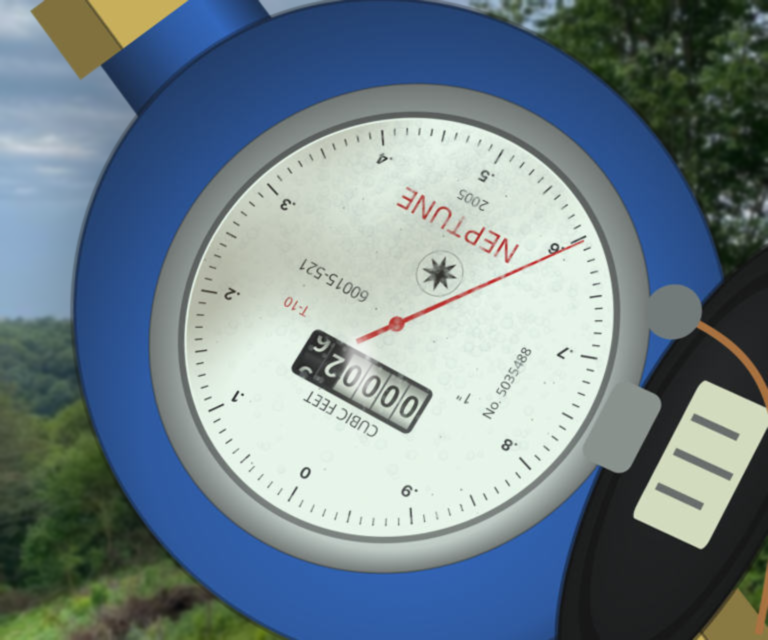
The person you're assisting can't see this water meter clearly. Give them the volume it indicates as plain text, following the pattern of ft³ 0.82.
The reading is ft³ 25.60
